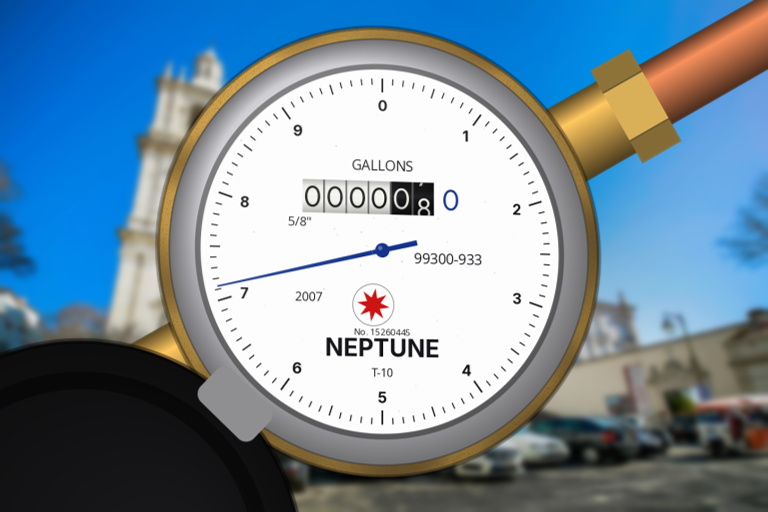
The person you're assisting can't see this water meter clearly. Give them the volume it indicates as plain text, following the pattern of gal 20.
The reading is gal 77.1
